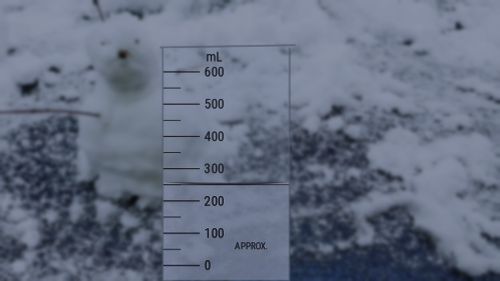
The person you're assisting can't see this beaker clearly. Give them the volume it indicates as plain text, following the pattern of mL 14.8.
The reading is mL 250
